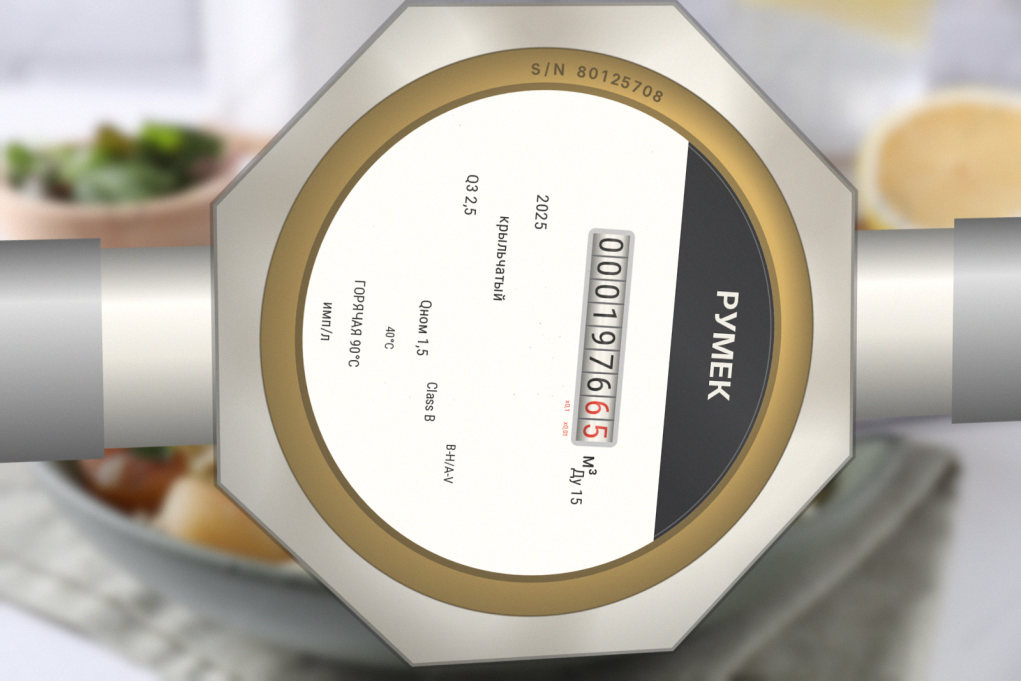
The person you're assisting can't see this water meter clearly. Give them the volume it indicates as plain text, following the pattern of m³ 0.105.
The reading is m³ 1976.65
